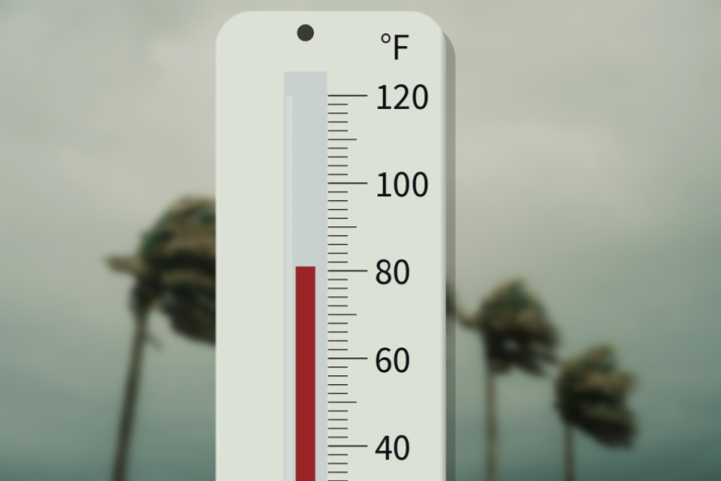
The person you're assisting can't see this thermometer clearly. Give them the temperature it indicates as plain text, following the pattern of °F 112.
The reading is °F 81
